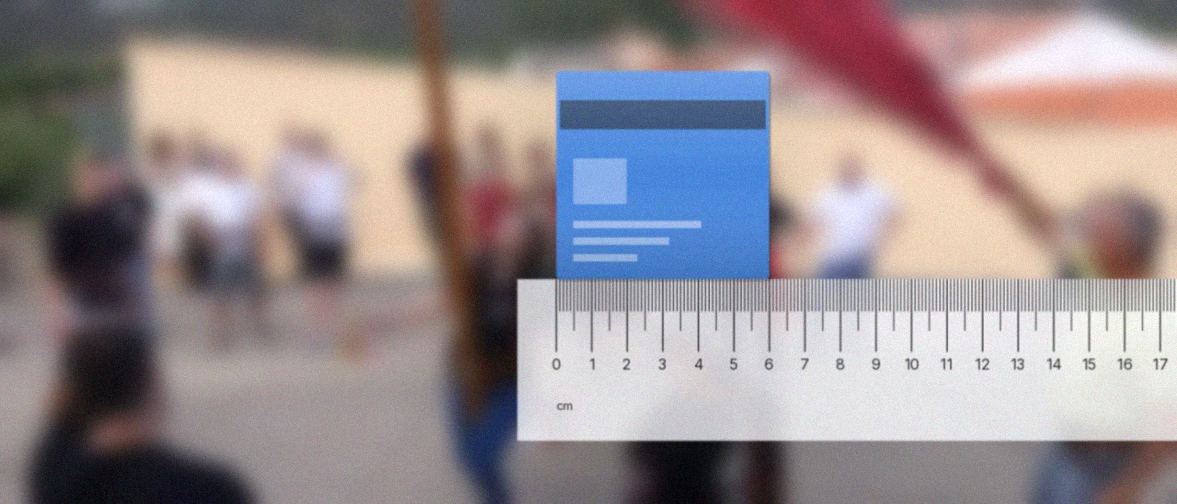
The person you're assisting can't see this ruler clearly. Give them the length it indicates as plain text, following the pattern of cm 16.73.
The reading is cm 6
